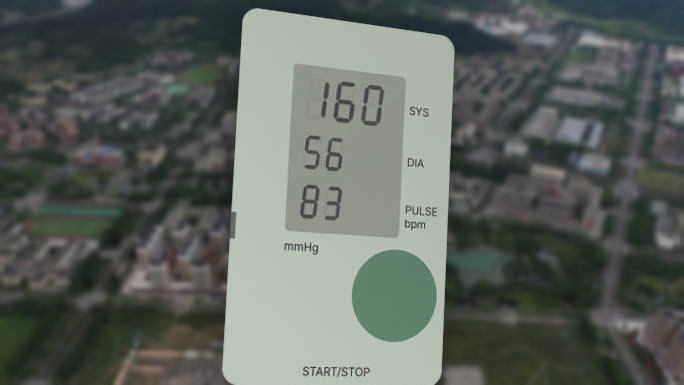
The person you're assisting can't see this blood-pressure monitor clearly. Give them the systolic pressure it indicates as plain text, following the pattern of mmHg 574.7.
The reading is mmHg 160
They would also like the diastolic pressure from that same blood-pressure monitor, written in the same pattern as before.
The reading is mmHg 56
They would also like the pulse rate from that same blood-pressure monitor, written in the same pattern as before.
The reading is bpm 83
